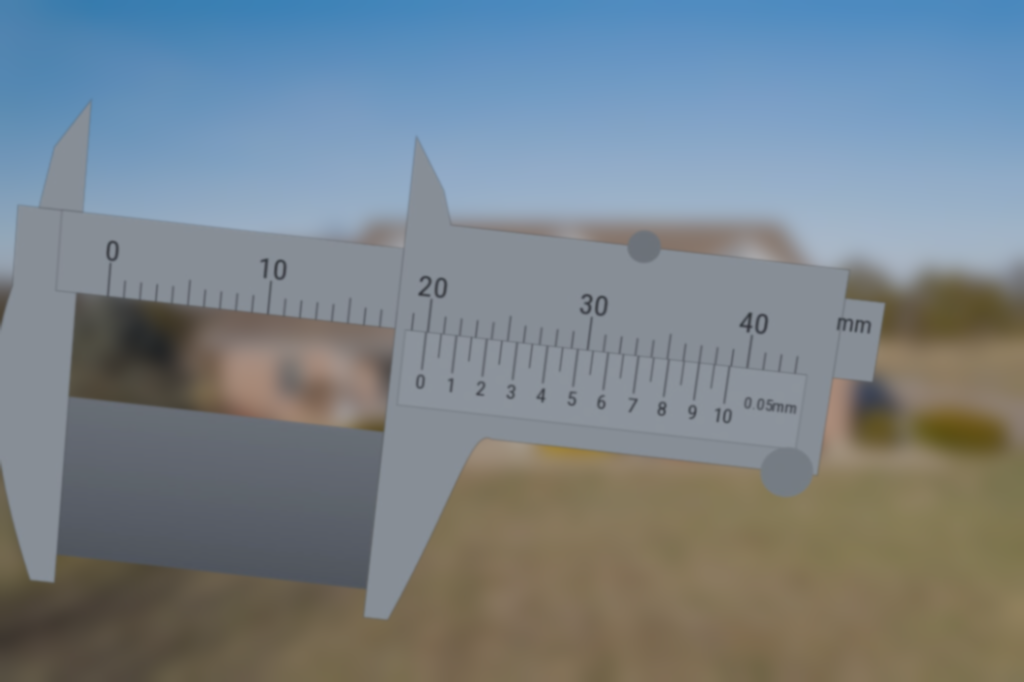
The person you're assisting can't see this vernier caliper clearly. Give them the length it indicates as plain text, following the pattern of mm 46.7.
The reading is mm 19.9
